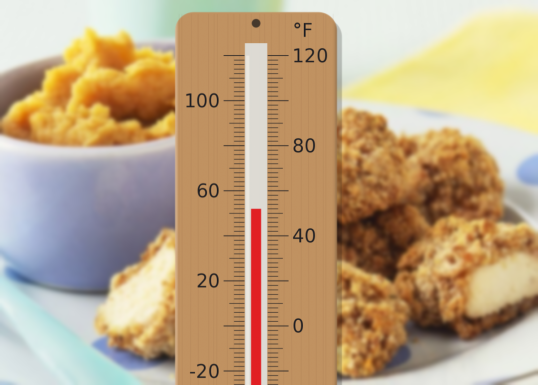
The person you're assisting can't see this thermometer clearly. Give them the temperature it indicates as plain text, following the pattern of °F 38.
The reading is °F 52
